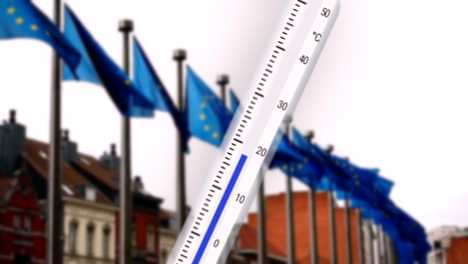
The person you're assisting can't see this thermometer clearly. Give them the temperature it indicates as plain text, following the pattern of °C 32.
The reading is °C 18
